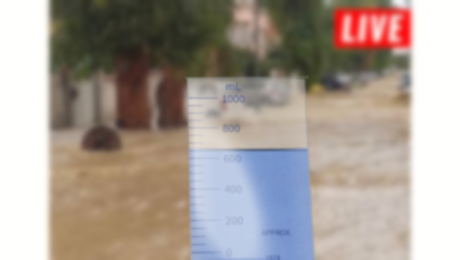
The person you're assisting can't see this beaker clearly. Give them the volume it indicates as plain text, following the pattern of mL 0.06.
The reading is mL 650
